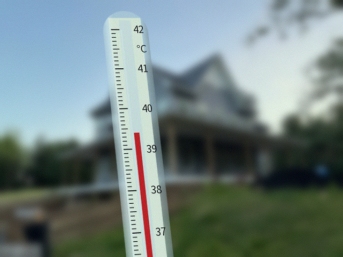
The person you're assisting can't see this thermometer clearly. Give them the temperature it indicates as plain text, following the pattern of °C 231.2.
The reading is °C 39.4
